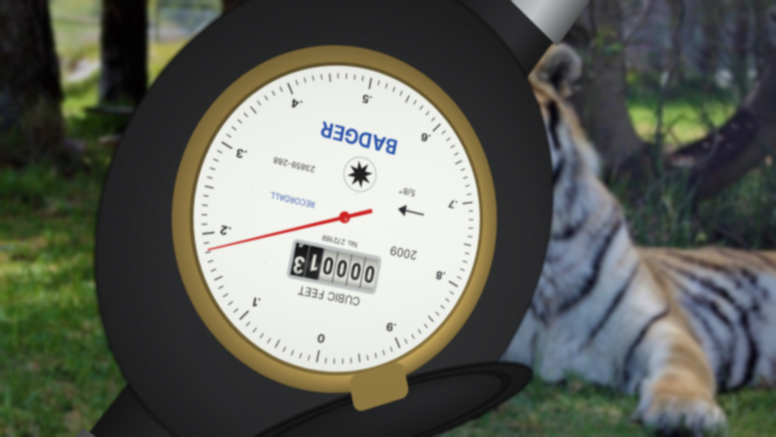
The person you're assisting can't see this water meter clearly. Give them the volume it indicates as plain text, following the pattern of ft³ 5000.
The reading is ft³ 13.18
